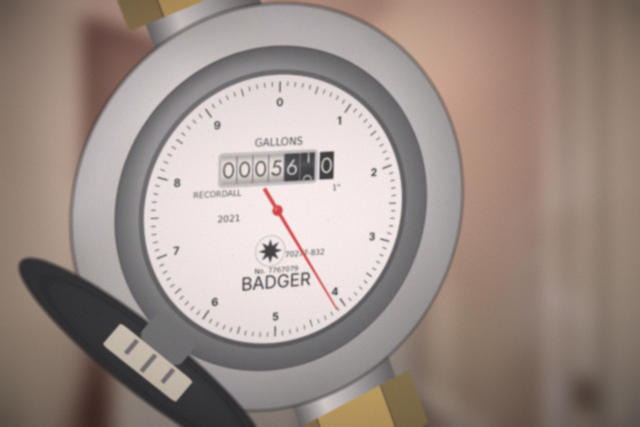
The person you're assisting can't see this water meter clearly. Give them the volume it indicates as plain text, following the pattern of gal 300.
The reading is gal 5614.1
